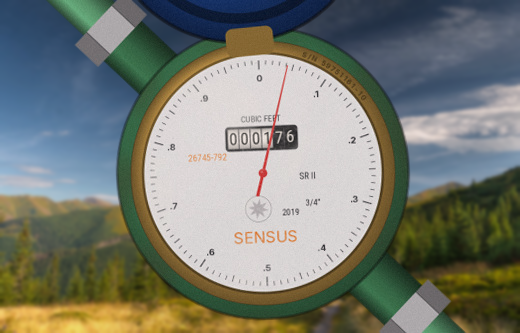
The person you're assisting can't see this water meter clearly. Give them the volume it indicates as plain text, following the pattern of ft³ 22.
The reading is ft³ 176.04
